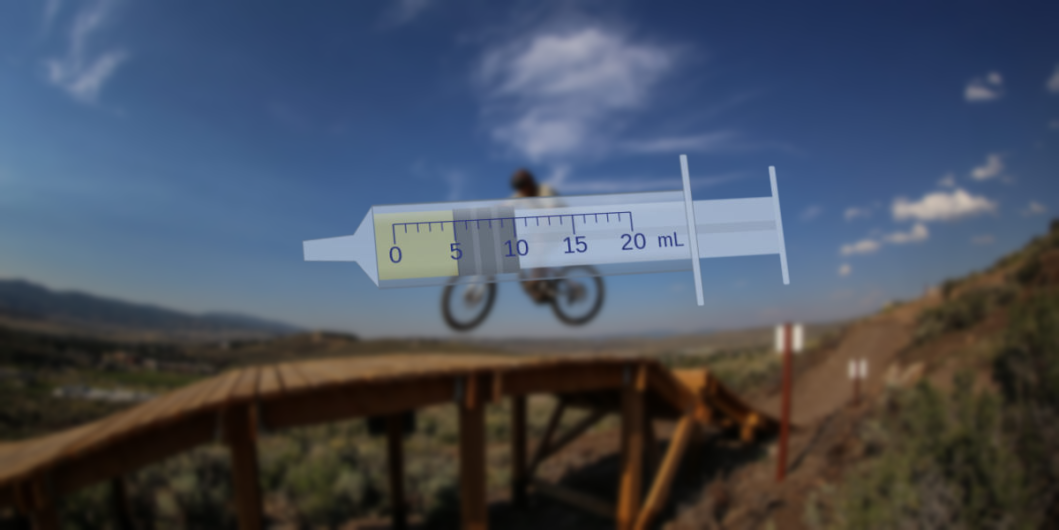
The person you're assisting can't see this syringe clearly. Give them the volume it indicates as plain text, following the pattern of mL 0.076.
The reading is mL 5
